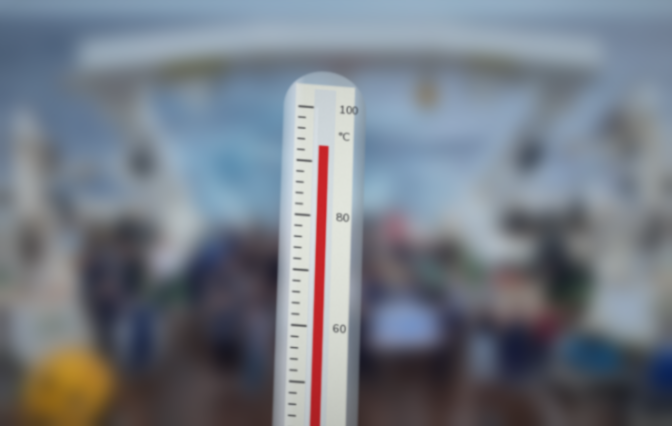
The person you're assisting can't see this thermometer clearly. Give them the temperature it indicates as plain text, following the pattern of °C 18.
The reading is °C 93
